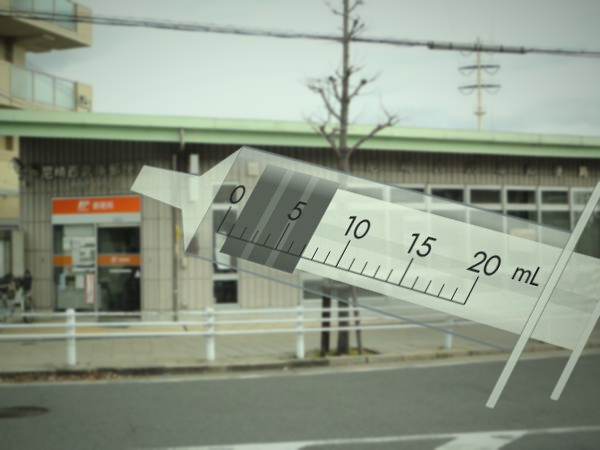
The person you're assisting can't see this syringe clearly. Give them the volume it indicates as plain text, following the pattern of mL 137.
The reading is mL 1
